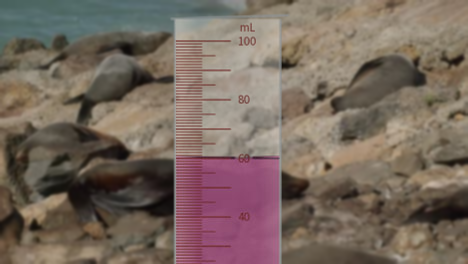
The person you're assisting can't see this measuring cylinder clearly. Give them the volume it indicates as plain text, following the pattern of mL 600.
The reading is mL 60
